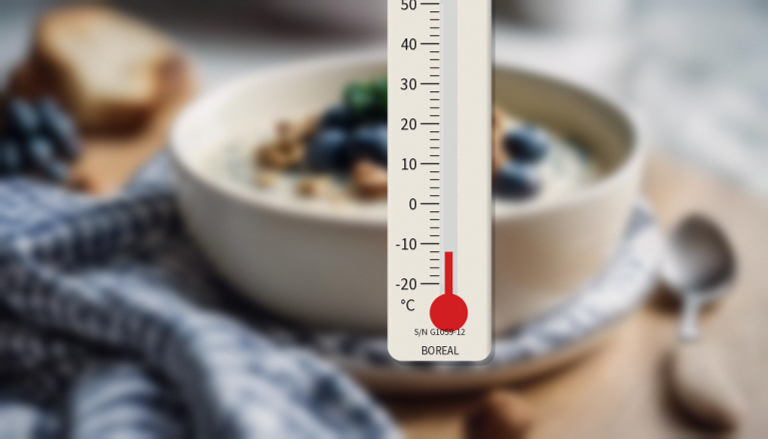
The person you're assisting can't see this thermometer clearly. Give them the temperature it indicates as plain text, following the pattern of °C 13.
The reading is °C -12
